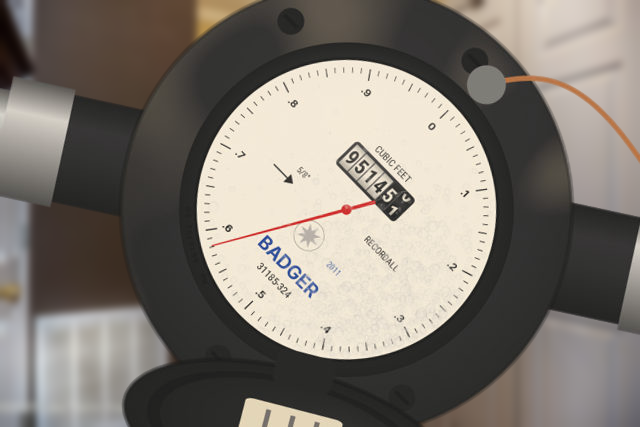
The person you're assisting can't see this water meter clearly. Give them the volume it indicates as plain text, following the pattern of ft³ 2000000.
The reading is ft³ 951450.58
